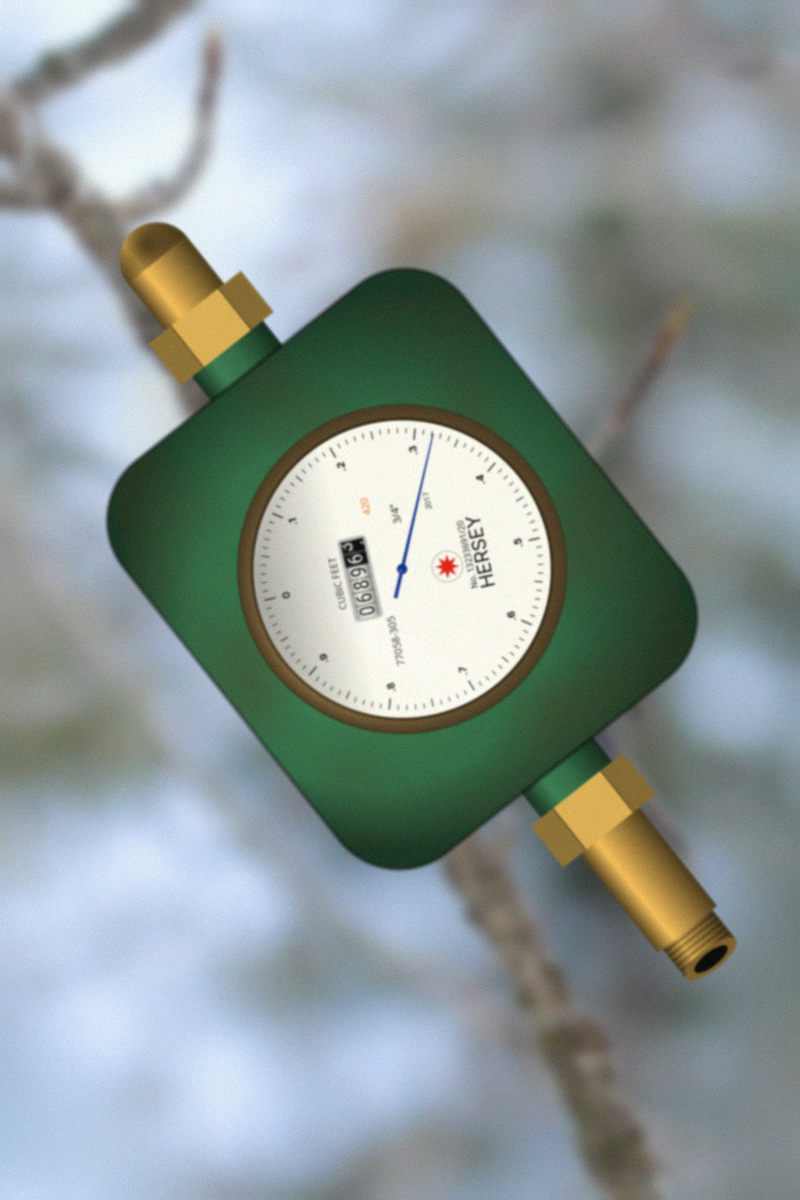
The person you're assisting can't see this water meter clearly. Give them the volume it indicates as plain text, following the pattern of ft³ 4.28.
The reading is ft³ 68963.32
